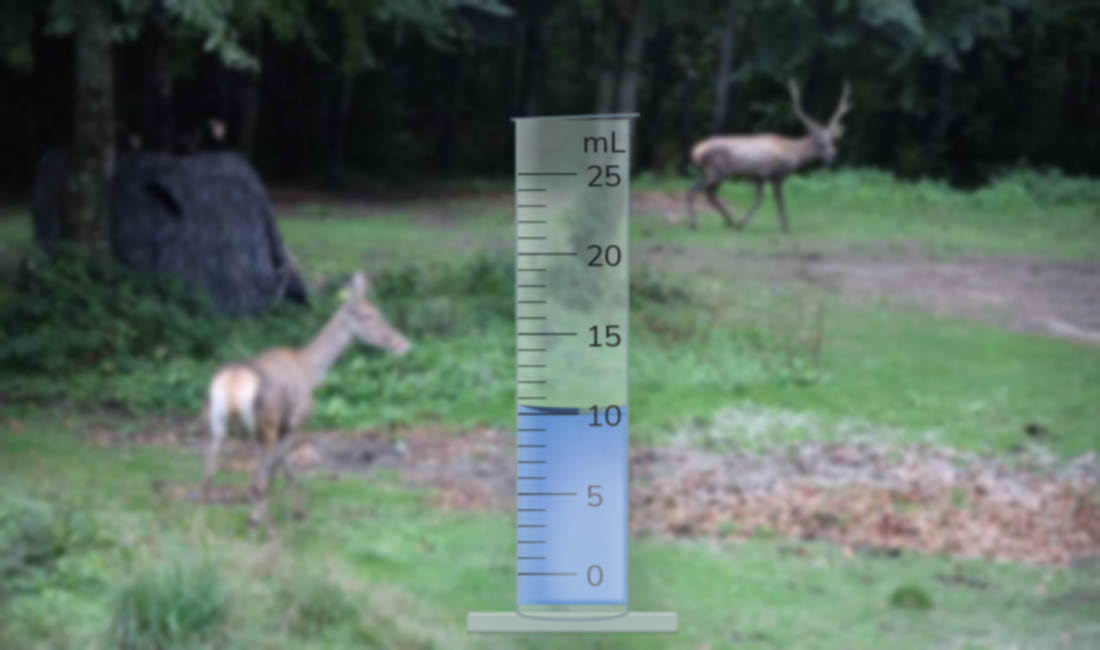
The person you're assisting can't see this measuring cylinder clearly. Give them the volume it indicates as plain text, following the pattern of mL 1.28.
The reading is mL 10
